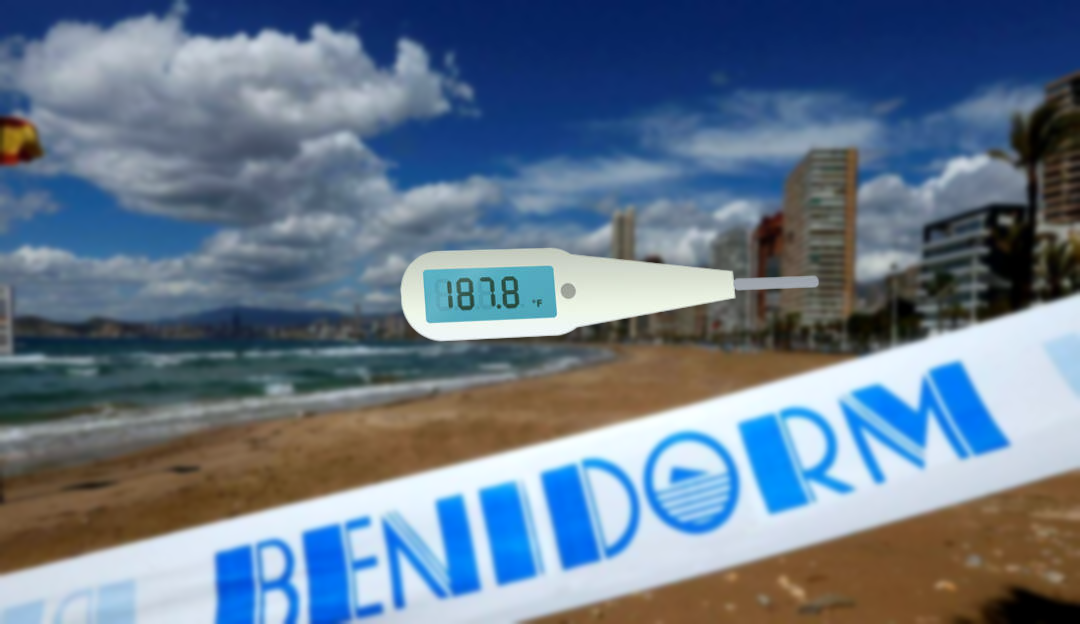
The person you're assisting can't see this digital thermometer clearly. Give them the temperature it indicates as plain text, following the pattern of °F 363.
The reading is °F 187.8
